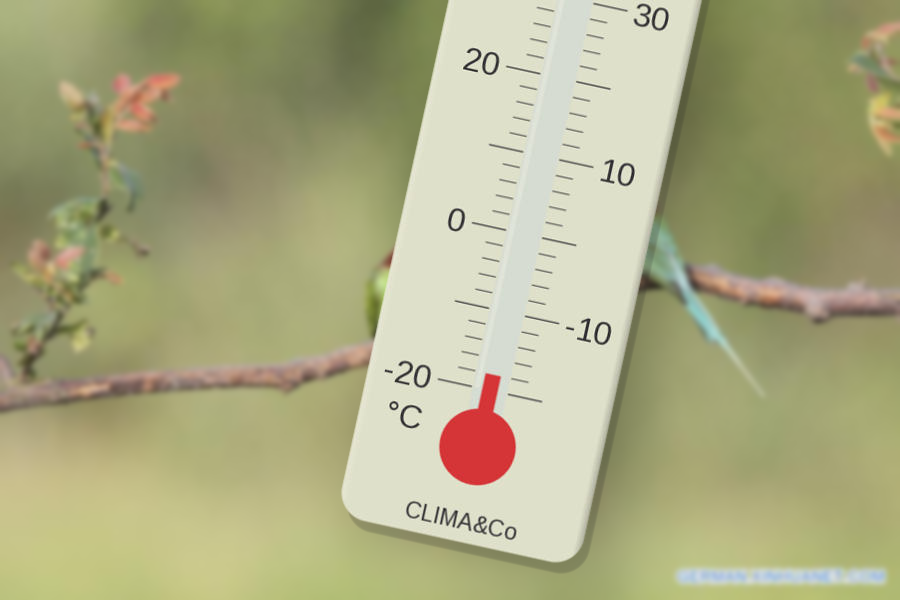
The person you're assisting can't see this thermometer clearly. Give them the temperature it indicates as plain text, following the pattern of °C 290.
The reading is °C -18
